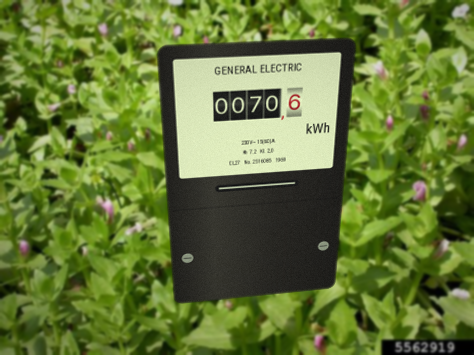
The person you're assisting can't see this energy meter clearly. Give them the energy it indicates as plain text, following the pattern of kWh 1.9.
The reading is kWh 70.6
